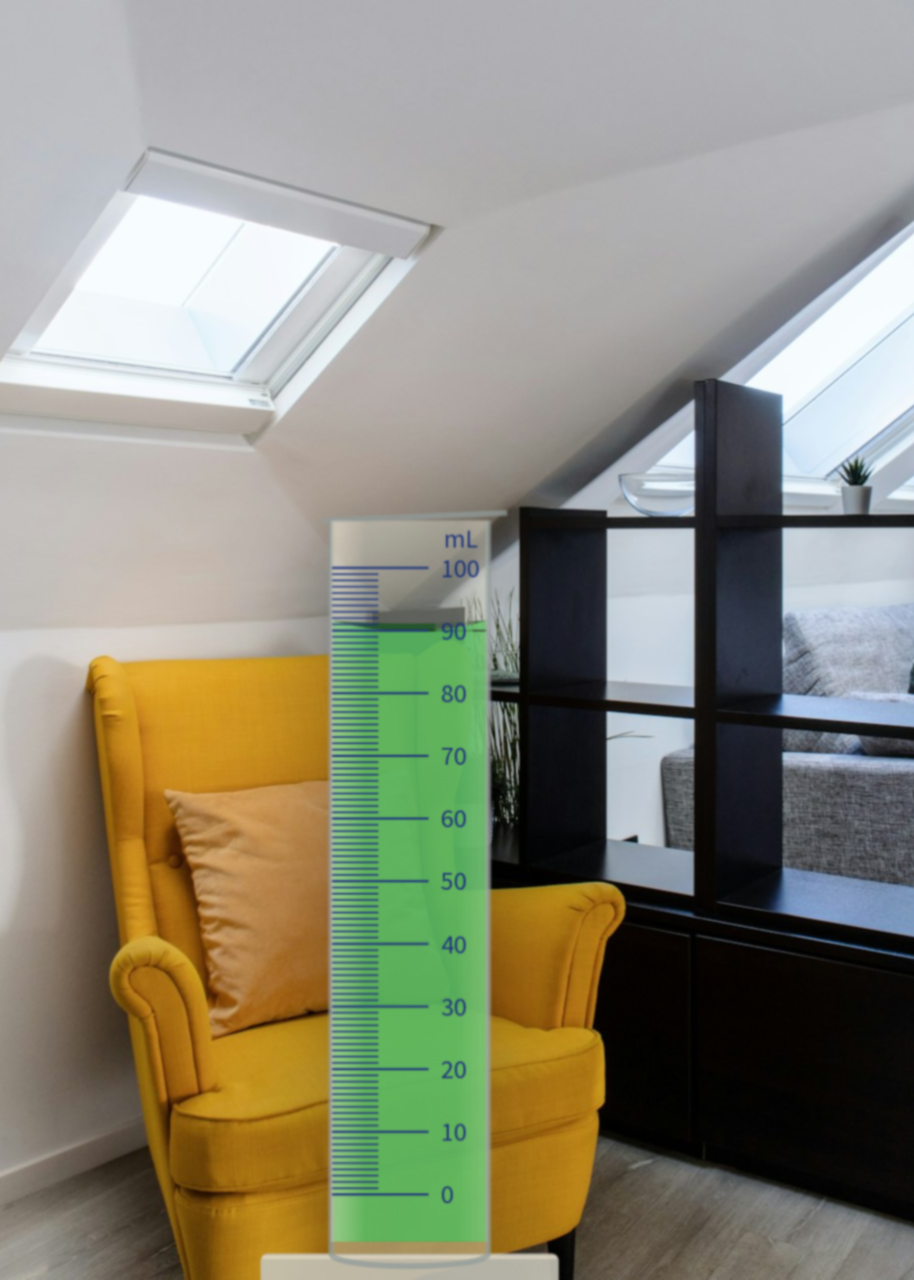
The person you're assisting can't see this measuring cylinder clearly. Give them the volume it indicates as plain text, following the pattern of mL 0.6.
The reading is mL 90
